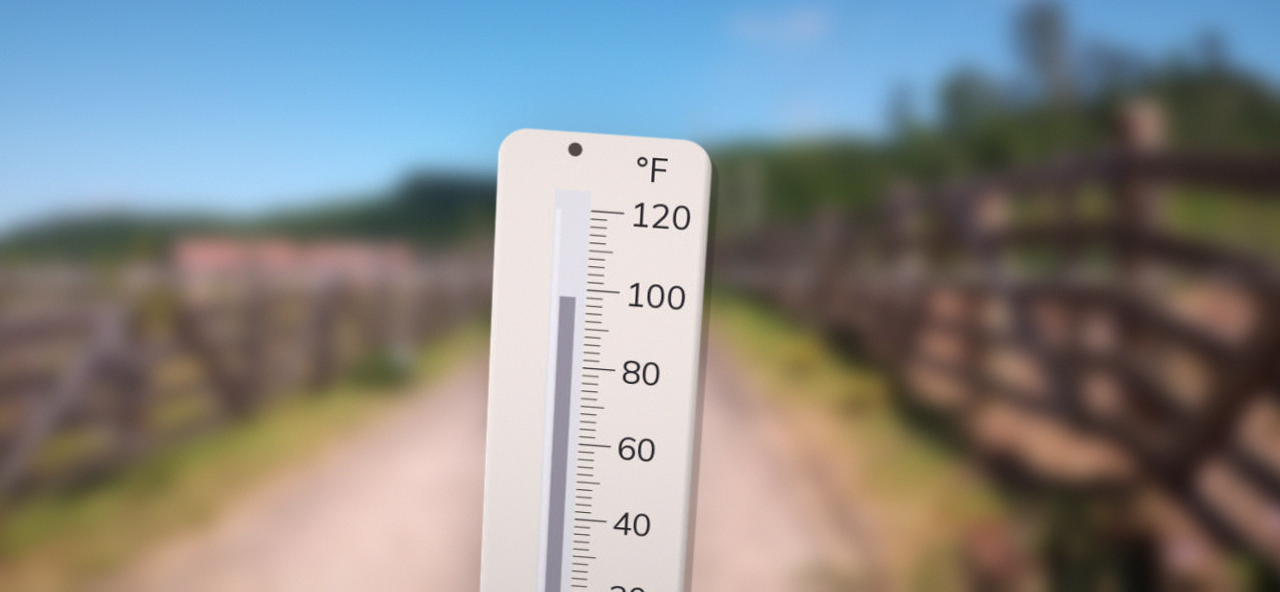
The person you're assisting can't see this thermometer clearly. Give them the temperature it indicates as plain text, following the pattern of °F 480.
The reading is °F 98
